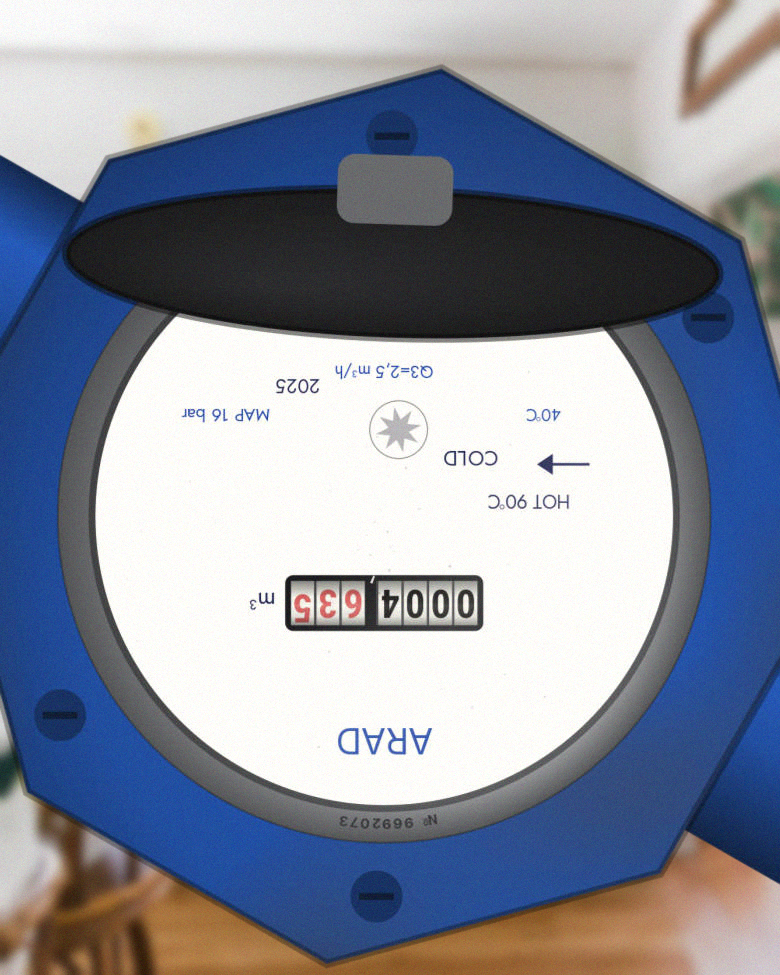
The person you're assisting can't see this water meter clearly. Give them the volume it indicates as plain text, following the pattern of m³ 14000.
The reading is m³ 4.635
